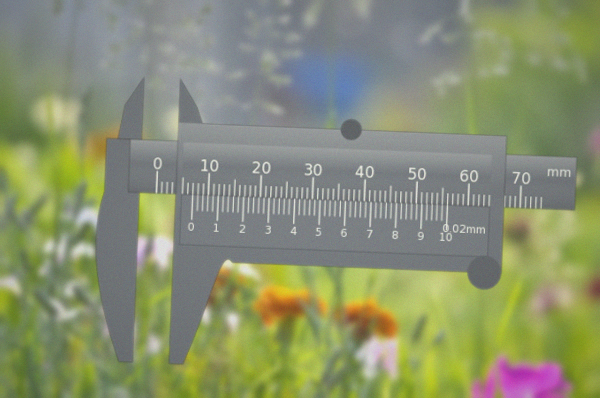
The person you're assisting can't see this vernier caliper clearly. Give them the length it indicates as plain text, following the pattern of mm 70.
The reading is mm 7.0
